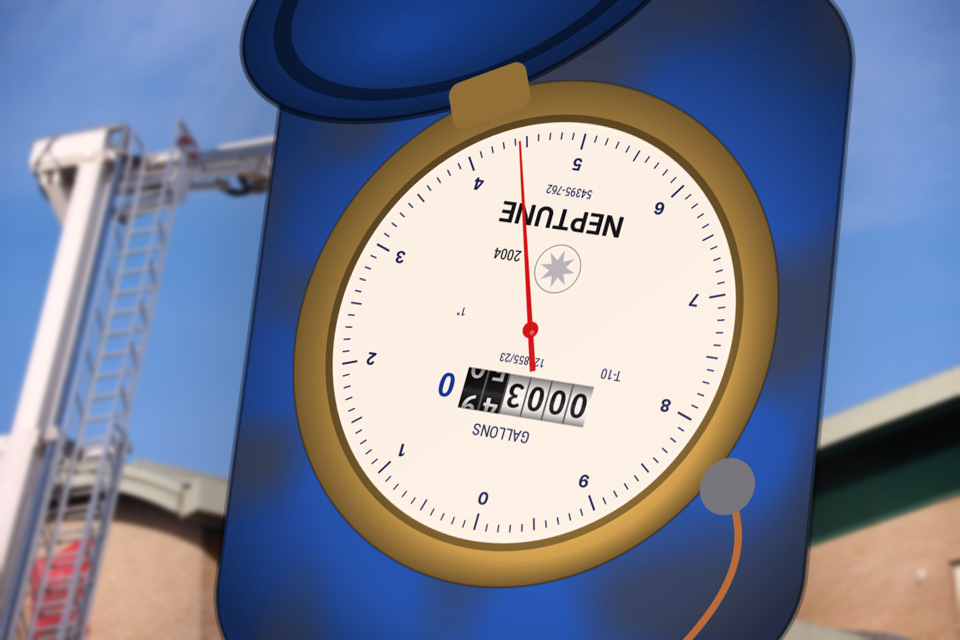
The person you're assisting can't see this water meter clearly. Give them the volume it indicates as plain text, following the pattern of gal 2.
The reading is gal 3494.4
